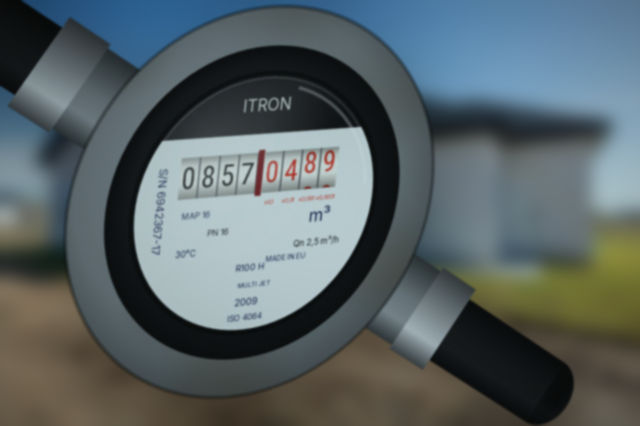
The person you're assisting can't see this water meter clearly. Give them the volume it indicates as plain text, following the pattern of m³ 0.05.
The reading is m³ 857.0489
